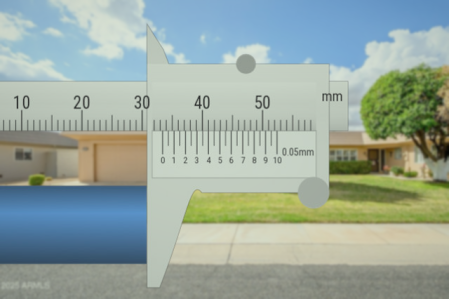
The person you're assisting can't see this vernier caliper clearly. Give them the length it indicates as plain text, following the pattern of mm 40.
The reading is mm 33.4
